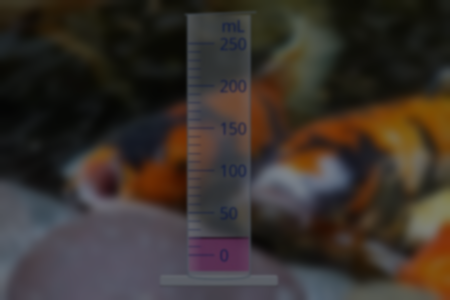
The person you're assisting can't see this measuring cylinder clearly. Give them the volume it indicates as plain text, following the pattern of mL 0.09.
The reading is mL 20
